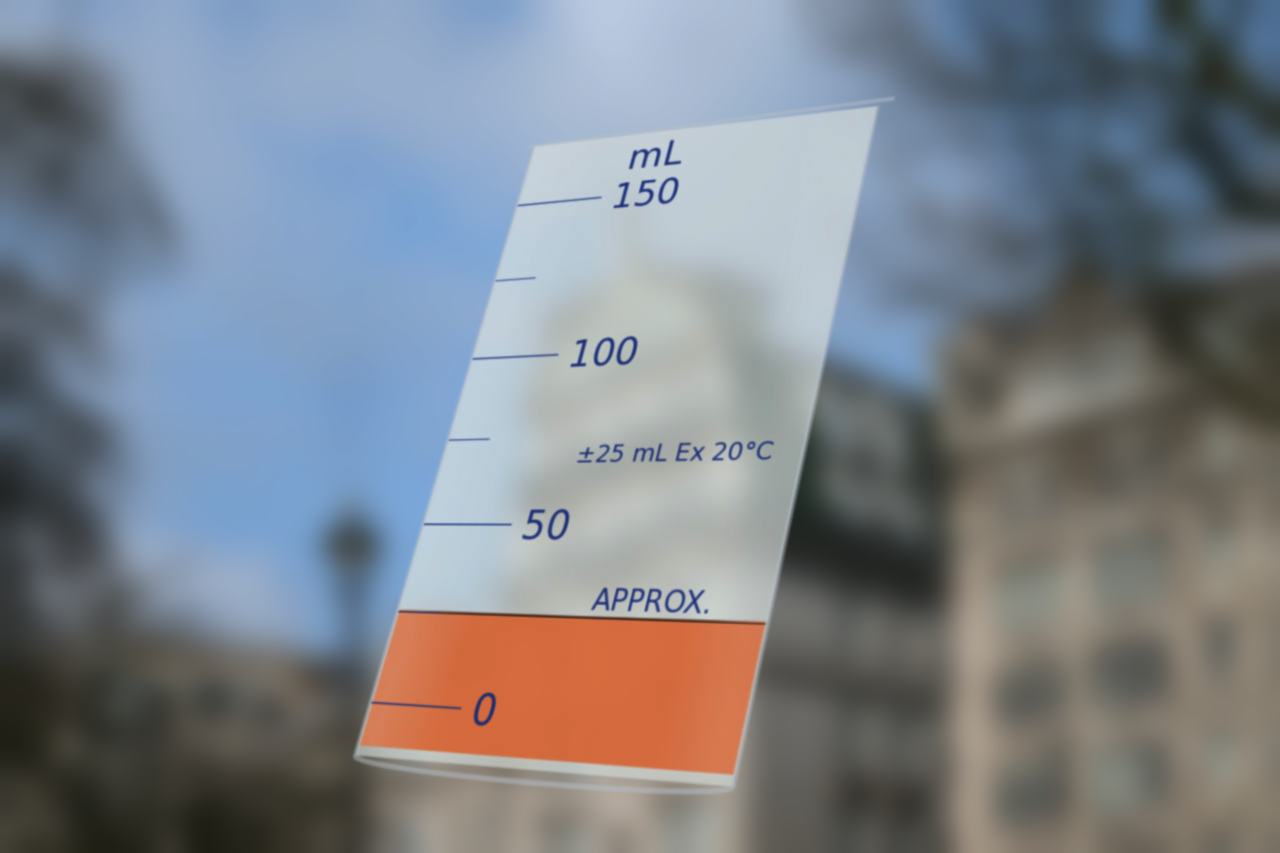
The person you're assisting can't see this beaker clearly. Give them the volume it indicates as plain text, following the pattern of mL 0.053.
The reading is mL 25
